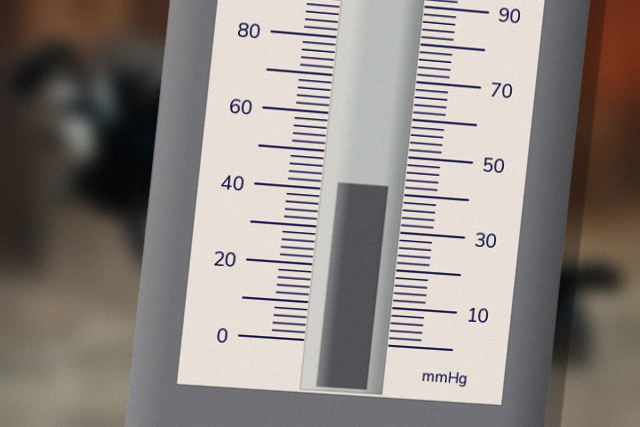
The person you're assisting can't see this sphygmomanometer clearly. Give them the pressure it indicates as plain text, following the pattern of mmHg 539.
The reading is mmHg 42
